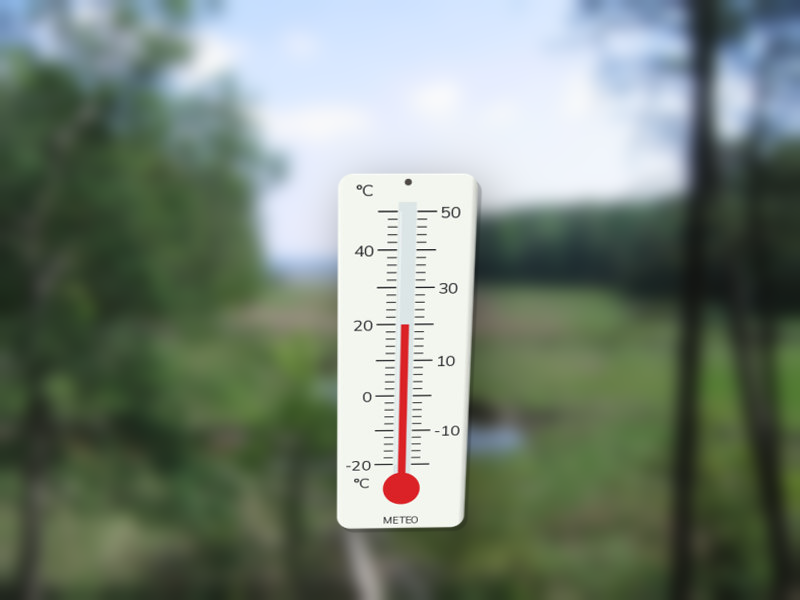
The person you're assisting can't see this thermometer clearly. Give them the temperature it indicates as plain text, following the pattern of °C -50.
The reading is °C 20
